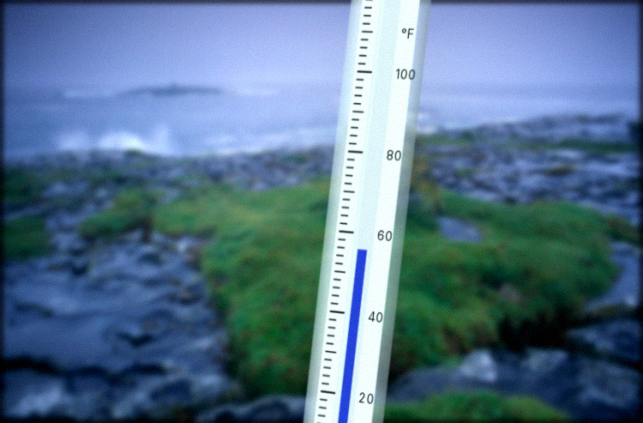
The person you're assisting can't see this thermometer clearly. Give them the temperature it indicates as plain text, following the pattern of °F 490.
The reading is °F 56
